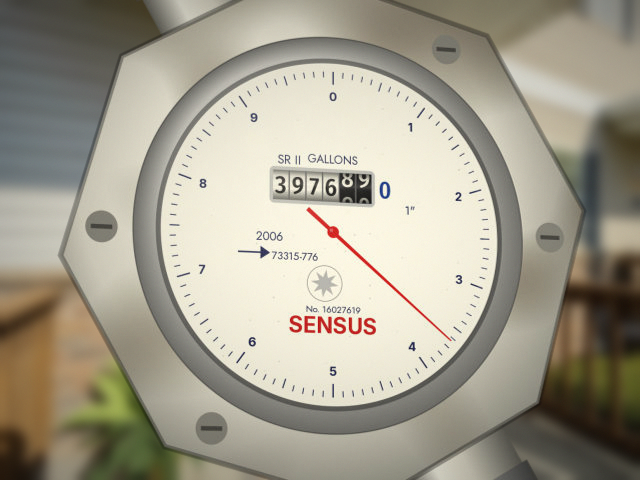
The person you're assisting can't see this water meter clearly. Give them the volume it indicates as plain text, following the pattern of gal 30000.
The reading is gal 3976893.6
